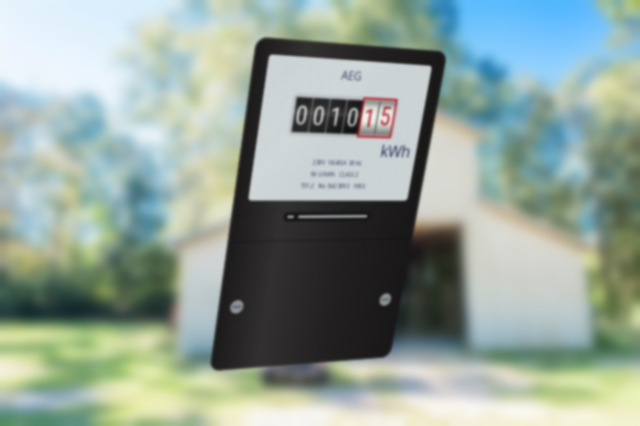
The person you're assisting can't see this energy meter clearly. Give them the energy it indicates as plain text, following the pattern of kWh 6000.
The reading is kWh 10.15
